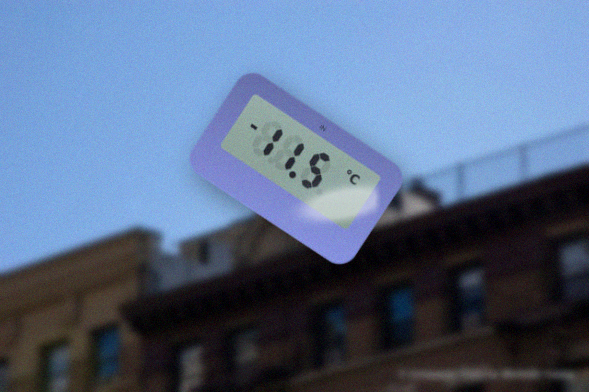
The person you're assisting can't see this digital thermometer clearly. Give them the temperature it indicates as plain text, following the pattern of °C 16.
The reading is °C -11.5
